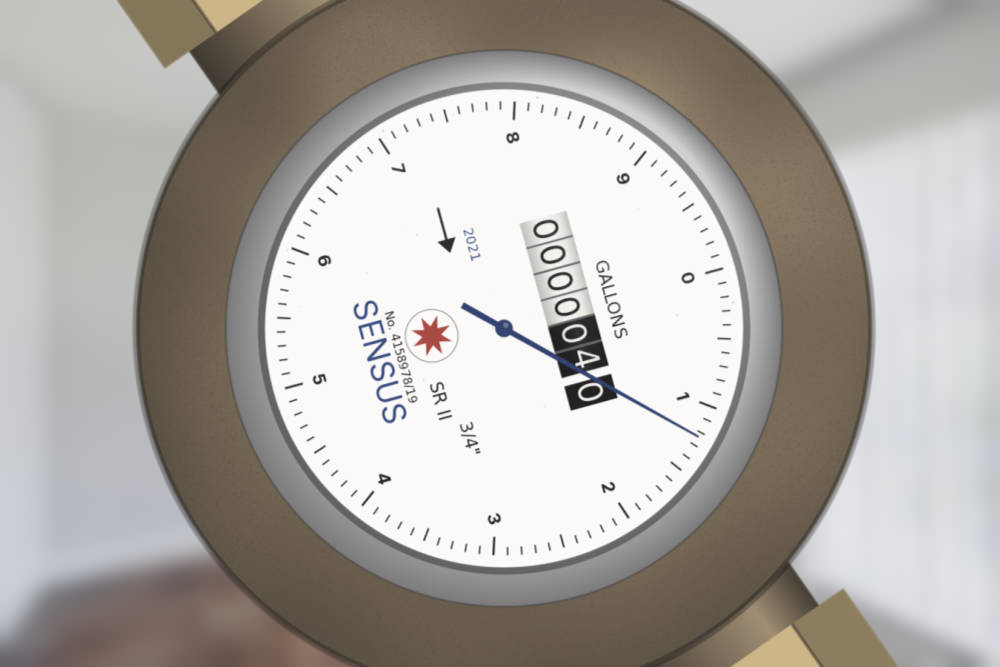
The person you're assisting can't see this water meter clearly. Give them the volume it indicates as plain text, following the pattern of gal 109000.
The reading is gal 41.2
